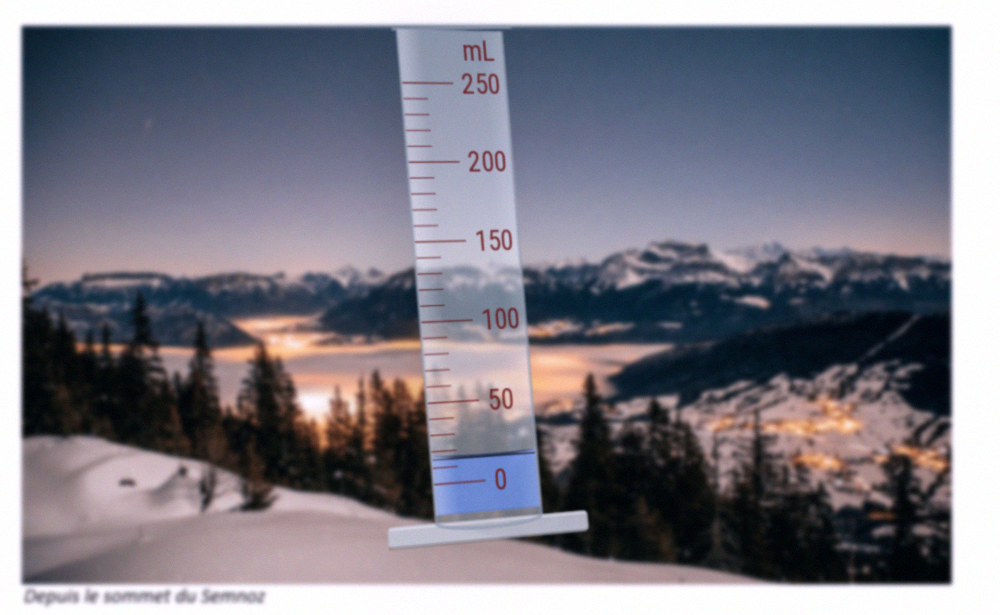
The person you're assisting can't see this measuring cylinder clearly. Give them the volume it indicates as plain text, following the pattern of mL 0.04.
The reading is mL 15
